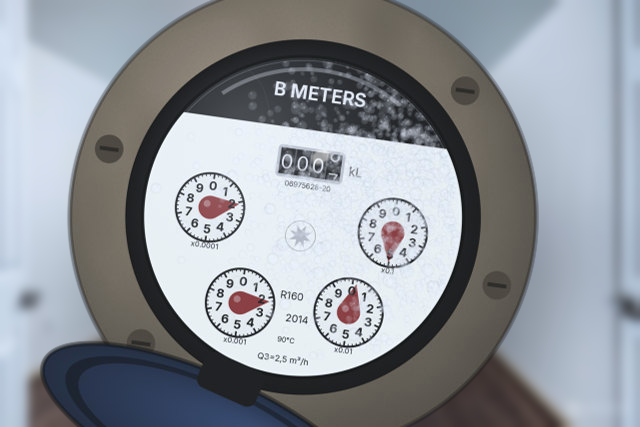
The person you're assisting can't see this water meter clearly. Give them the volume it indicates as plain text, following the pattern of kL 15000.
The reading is kL 6.5022
